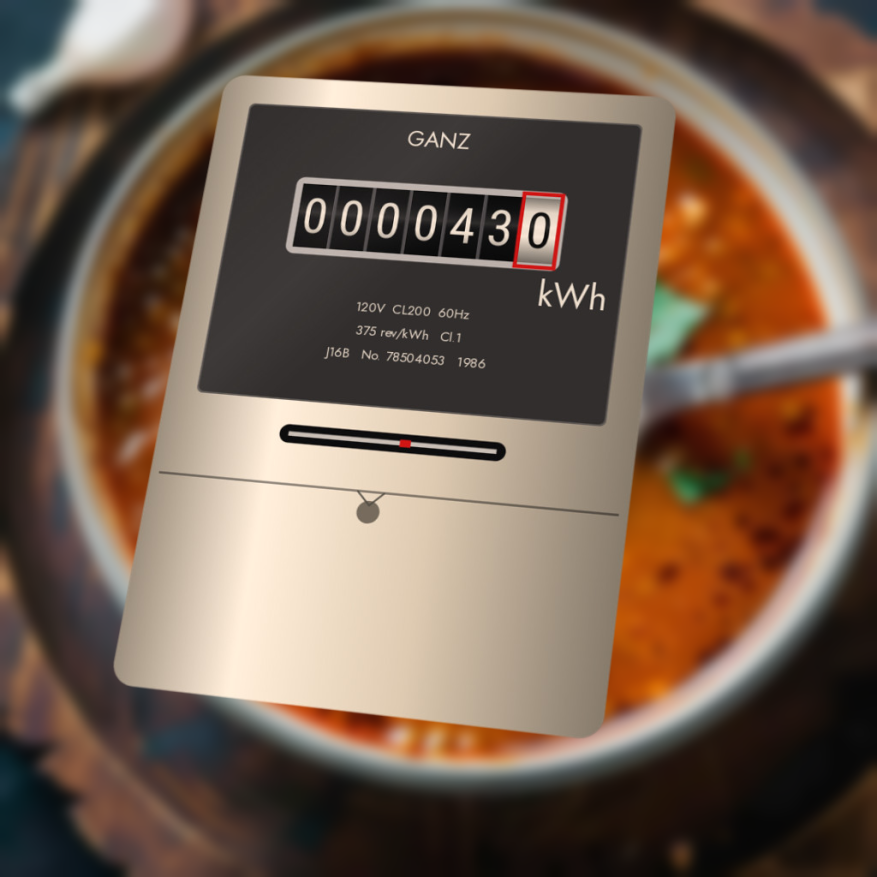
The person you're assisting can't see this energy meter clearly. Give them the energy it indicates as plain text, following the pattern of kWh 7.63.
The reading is kWh 43.0
